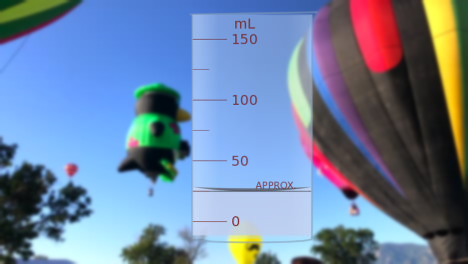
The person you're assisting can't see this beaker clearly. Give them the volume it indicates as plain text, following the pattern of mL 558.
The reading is mL 25
